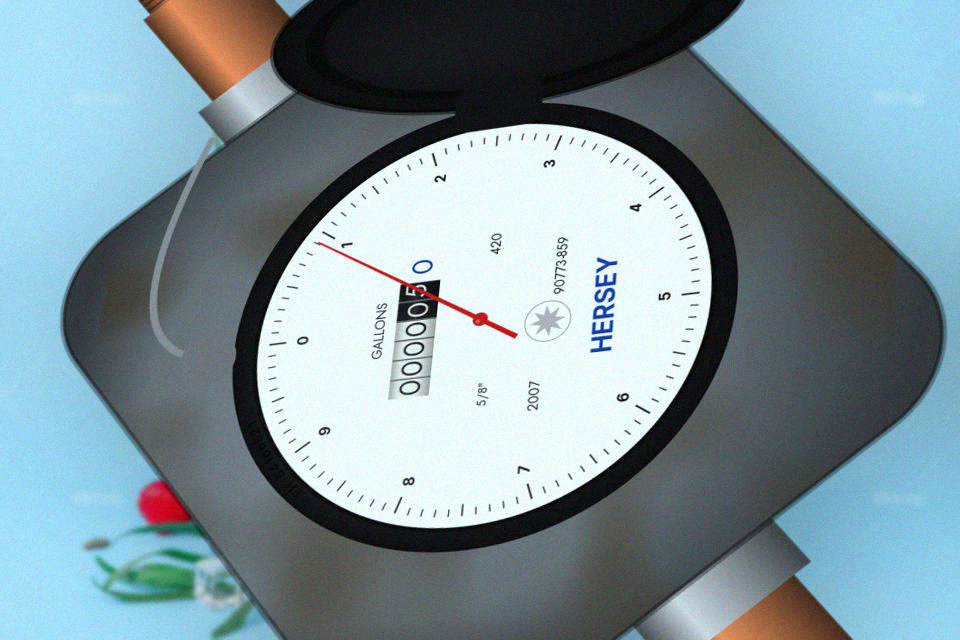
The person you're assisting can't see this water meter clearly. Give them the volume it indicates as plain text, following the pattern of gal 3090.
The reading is gal 50.9
